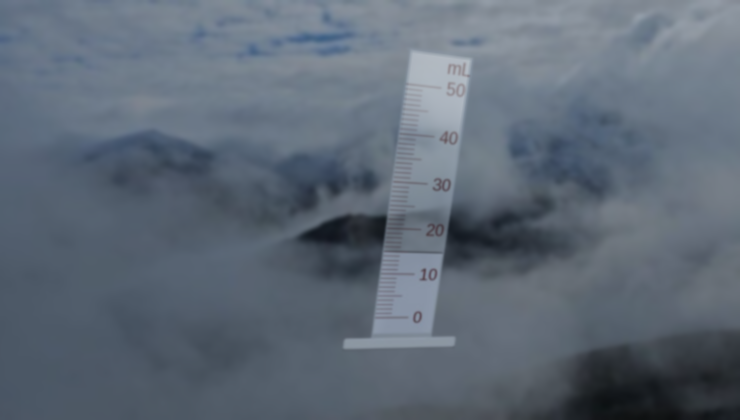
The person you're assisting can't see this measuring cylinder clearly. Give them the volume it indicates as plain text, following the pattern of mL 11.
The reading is mL 15
